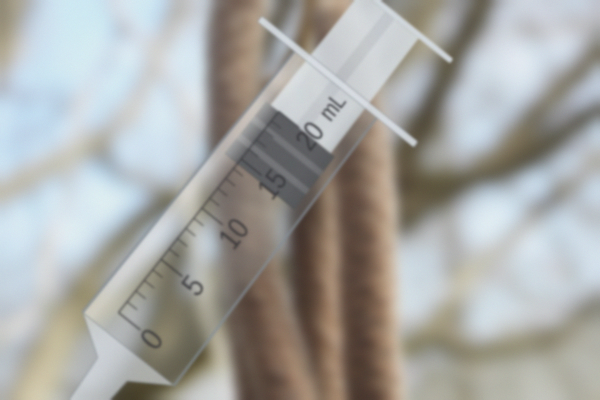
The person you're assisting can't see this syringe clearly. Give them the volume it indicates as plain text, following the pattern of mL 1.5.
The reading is mL 14.5
